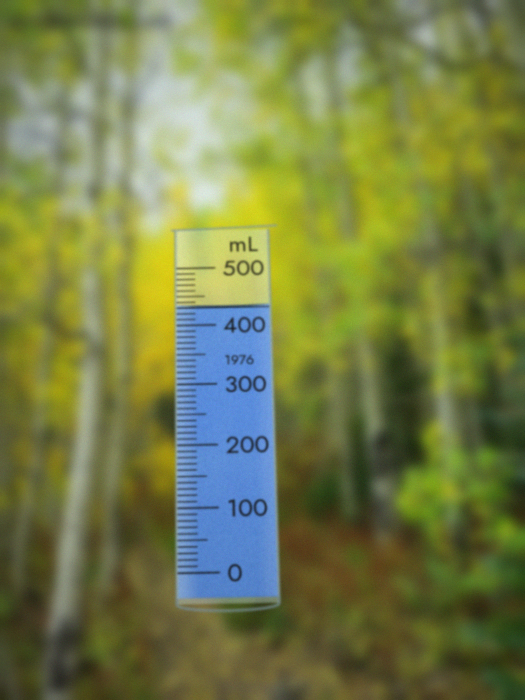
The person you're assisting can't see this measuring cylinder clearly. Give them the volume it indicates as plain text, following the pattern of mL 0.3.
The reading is mL 430
